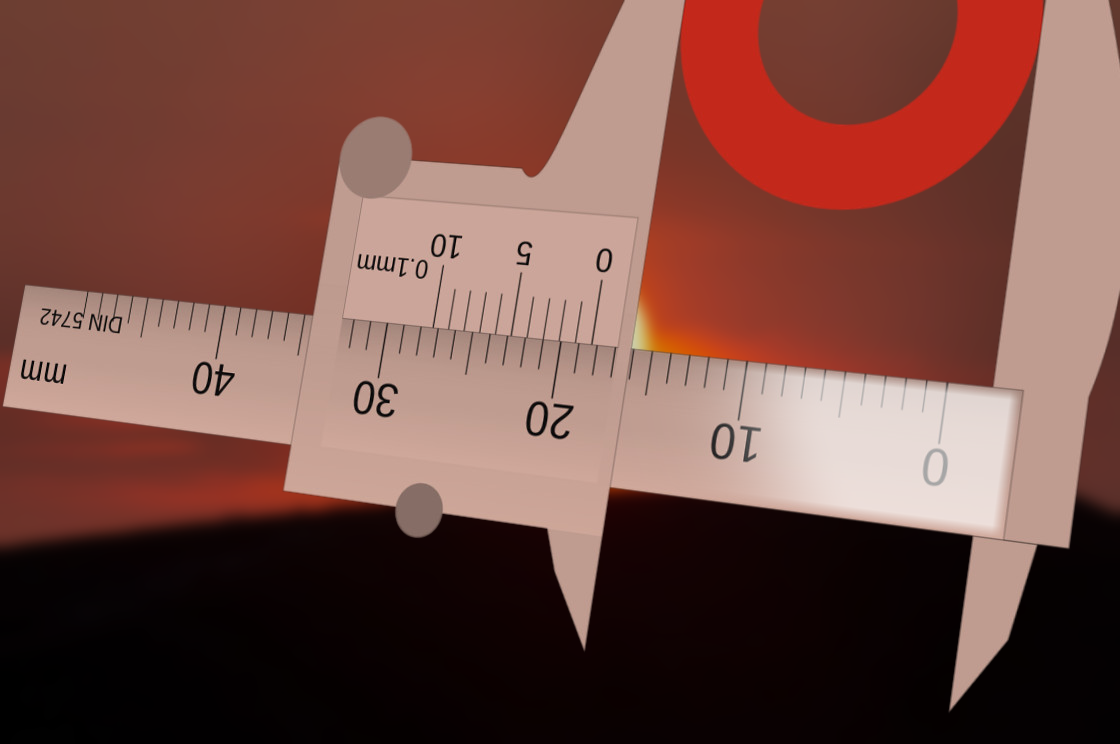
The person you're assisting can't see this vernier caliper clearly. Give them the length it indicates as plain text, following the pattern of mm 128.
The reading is mm 18.3
